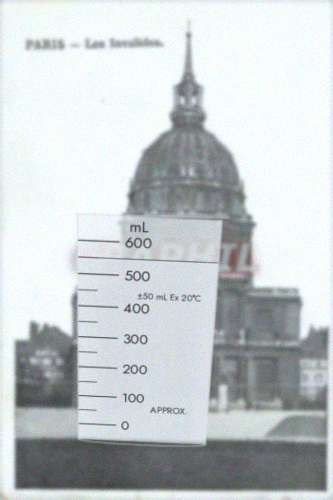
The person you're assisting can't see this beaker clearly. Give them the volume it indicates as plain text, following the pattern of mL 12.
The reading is mL 550
